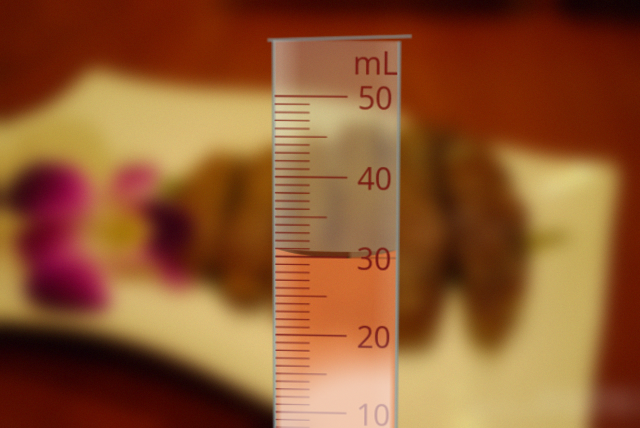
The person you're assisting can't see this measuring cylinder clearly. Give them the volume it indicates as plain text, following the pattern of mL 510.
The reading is mL 30
